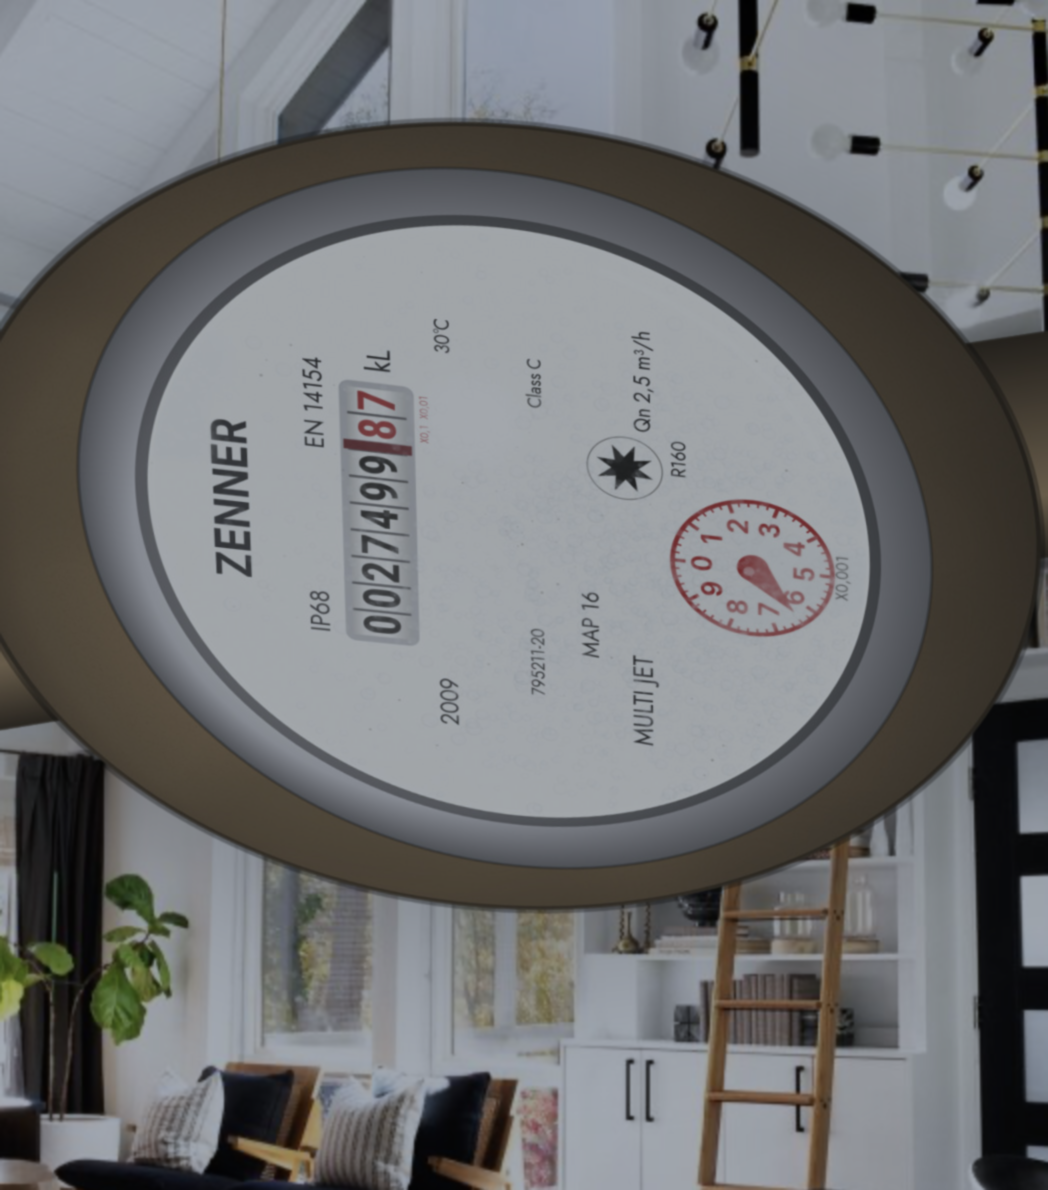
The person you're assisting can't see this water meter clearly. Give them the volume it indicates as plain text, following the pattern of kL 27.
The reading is kL 27499.876
